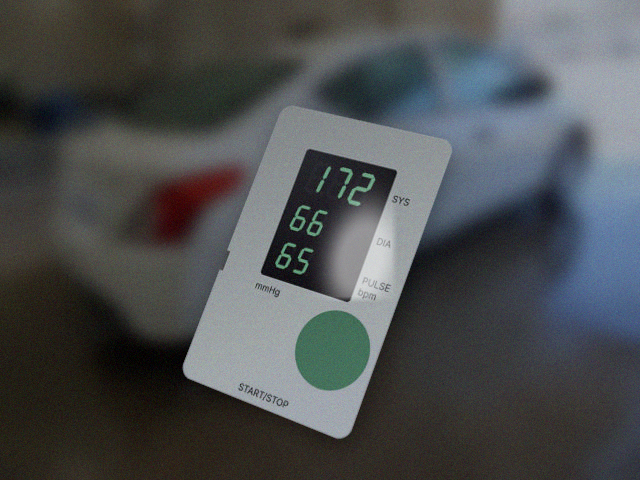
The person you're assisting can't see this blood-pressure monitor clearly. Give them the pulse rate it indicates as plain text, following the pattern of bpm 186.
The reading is bpm 65
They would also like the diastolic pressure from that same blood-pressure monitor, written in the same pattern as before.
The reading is mmHg 66
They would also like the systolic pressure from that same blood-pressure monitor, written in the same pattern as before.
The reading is mmHg 172
